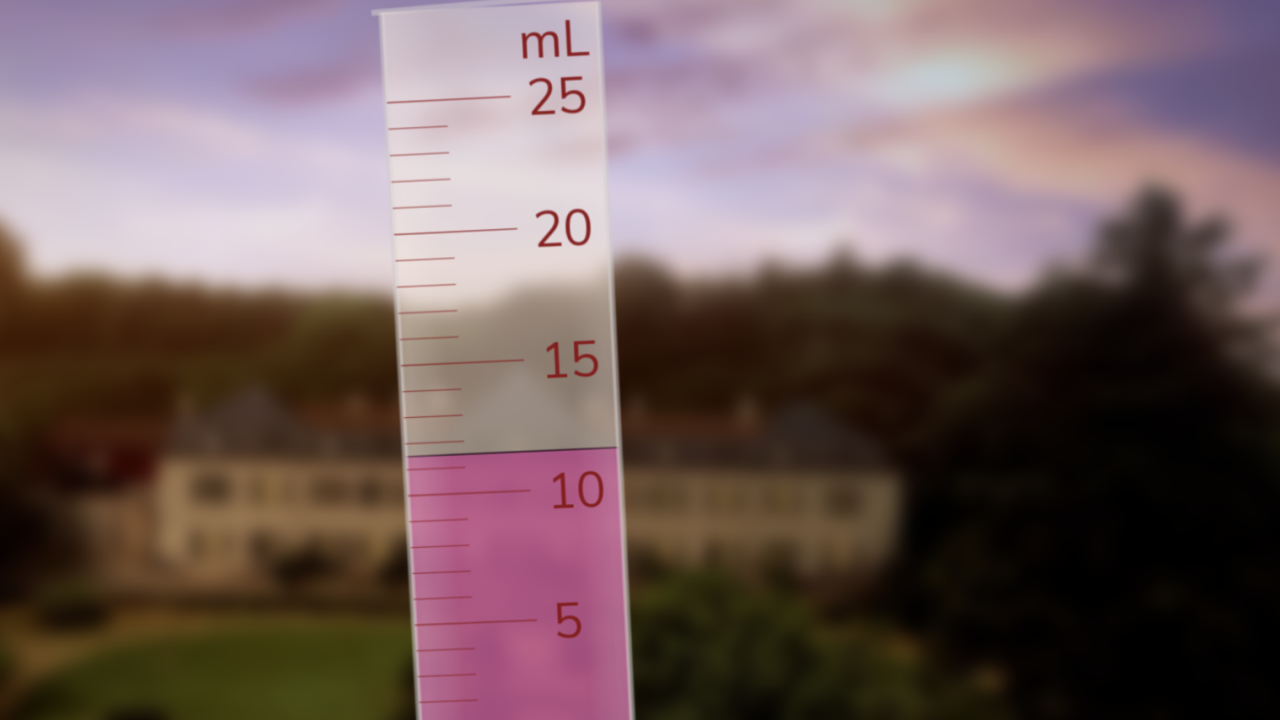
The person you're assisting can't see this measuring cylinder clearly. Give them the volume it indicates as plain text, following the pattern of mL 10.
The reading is mL 11.5
